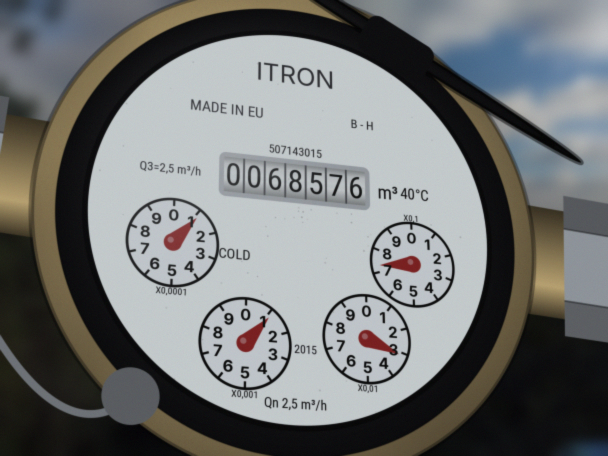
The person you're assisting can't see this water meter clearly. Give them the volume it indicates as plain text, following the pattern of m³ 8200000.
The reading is m³ 68576.7311
